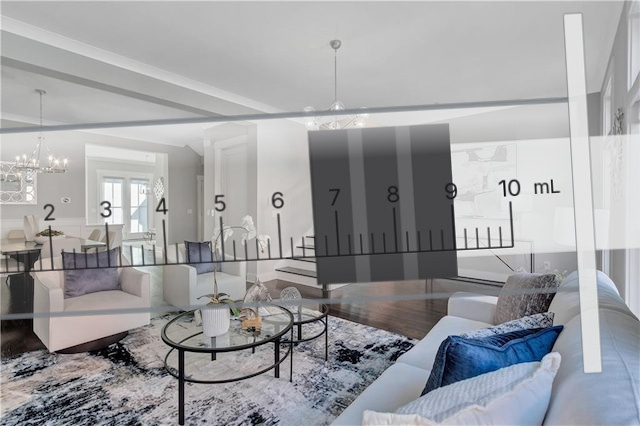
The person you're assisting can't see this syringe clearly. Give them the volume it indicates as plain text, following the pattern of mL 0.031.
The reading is mL 6.6
